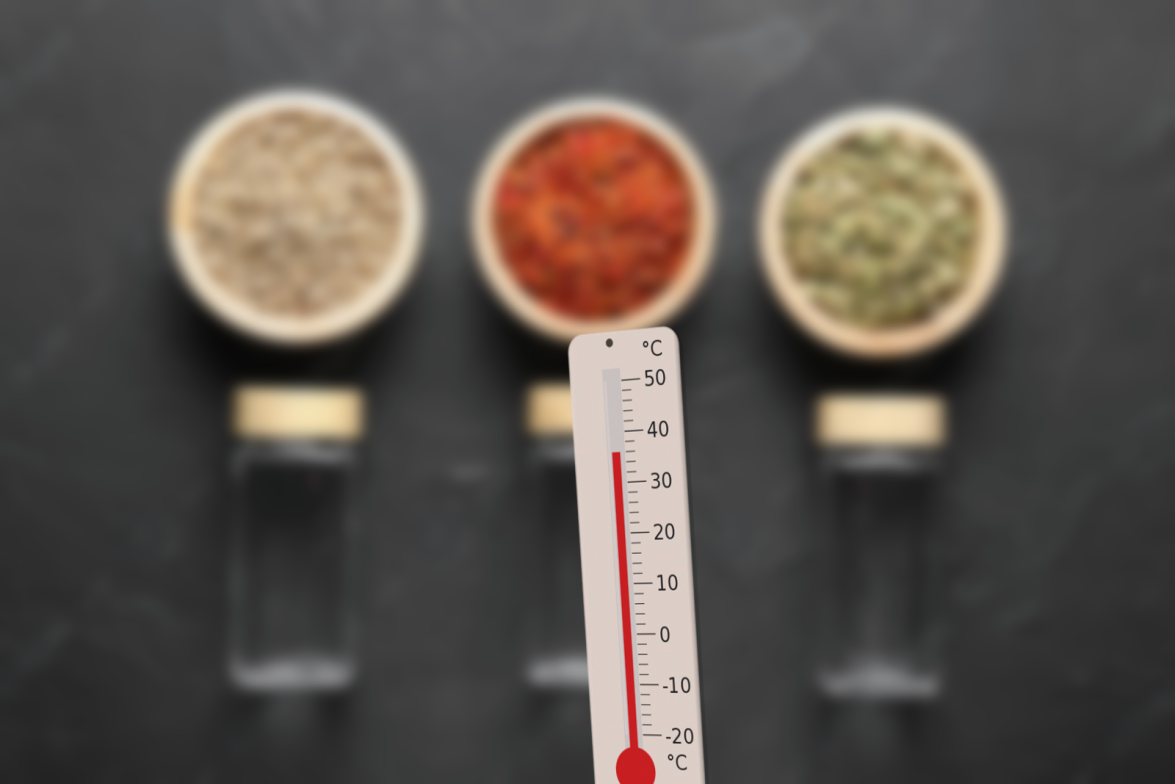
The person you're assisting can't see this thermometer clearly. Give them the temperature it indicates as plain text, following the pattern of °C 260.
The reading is °C 36
